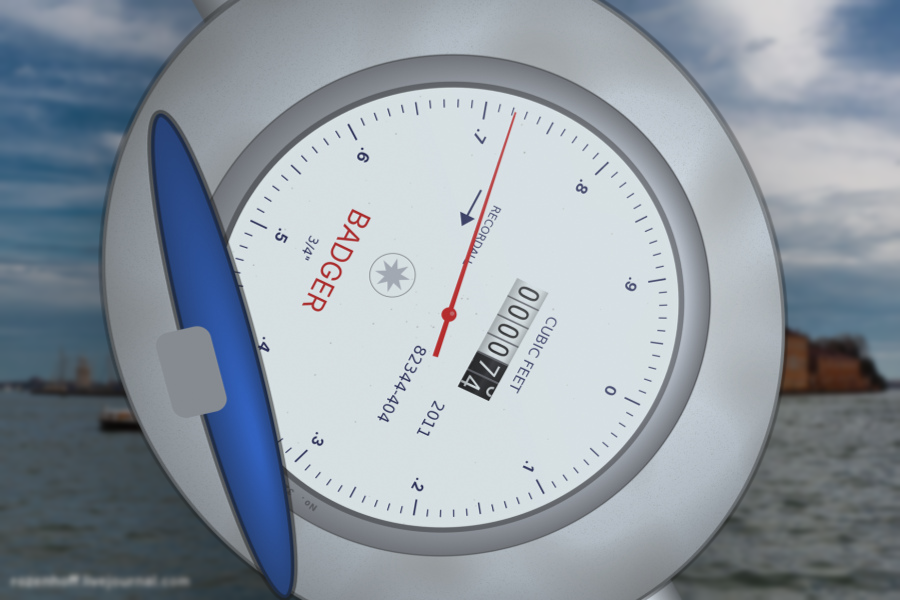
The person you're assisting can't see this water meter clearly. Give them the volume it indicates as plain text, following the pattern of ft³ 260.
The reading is ft³ 73.72
